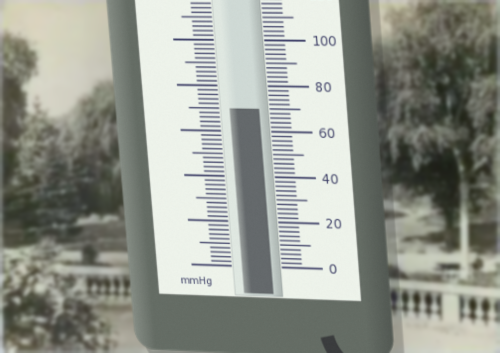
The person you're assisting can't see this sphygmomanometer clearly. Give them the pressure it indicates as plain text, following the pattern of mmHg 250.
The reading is mmHg 70
